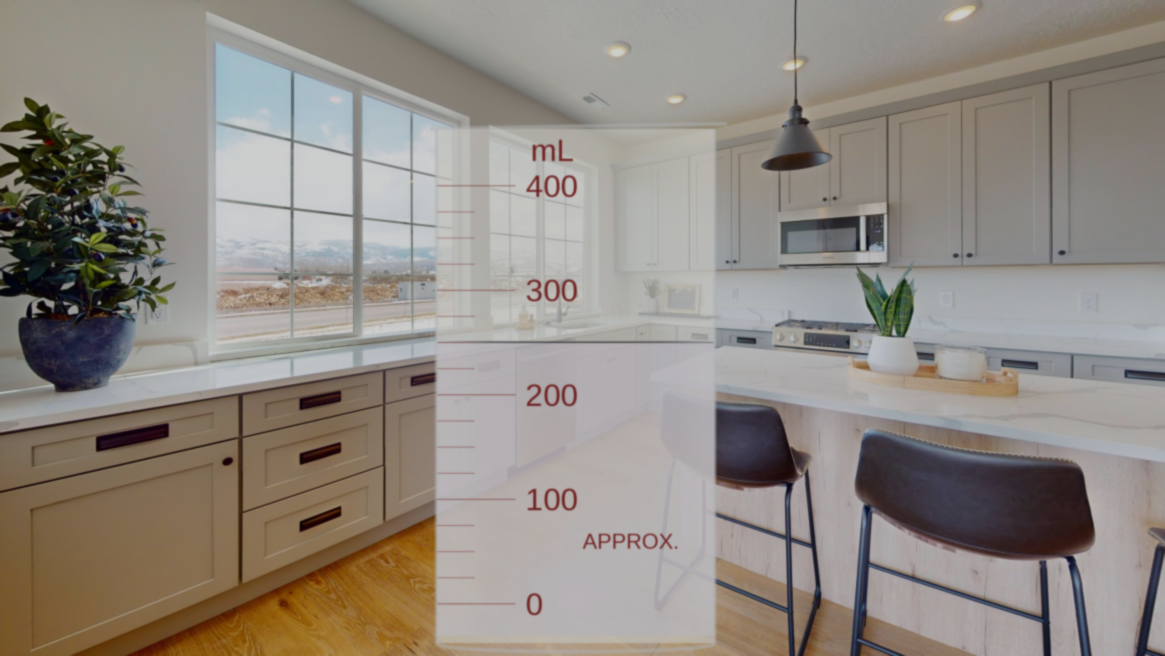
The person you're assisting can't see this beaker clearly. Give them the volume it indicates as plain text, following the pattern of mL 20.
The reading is mL 250
